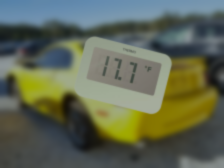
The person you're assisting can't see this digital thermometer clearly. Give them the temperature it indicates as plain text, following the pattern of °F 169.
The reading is °F 17.7
